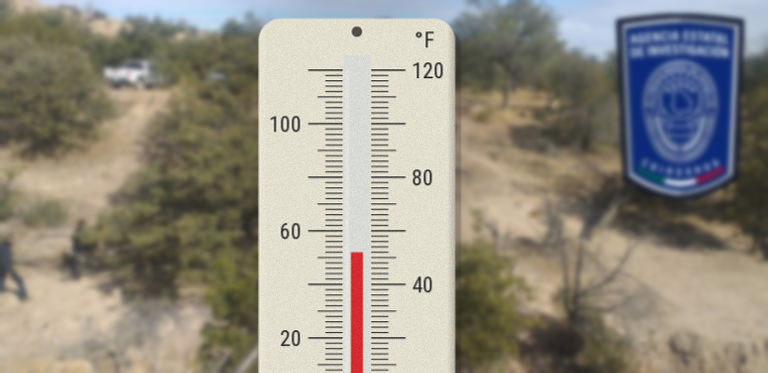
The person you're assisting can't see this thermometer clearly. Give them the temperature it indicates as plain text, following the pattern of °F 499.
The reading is °F 52
